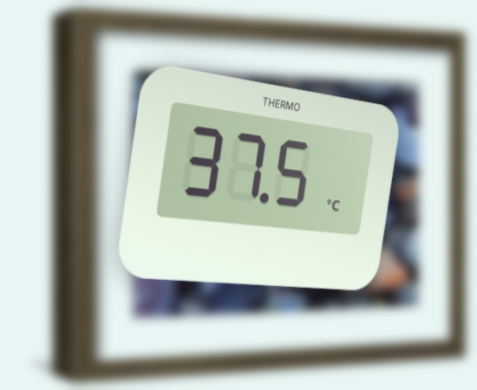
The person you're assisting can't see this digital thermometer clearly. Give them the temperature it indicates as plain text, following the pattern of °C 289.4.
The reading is °C 37.5
